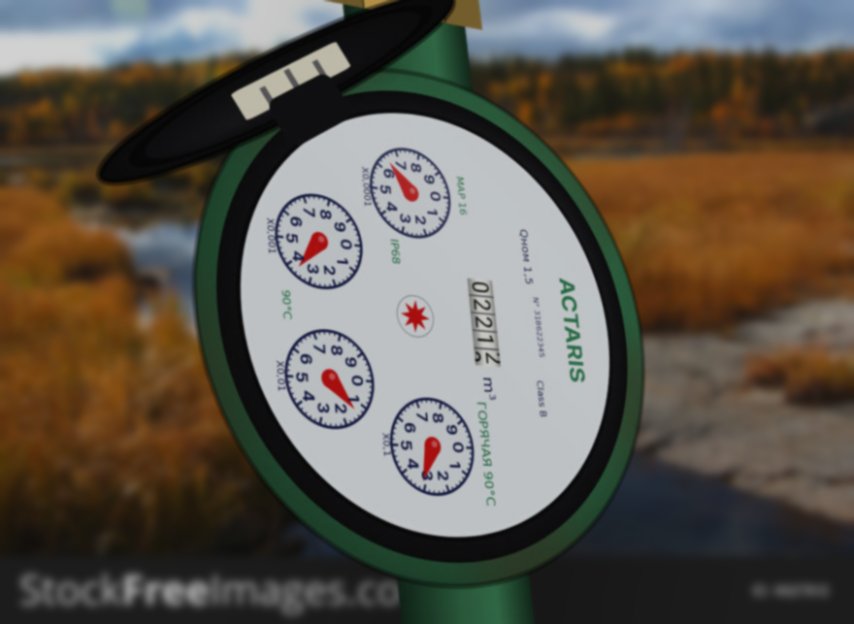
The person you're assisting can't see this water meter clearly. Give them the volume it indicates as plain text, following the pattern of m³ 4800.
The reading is m³ 2212.3136
